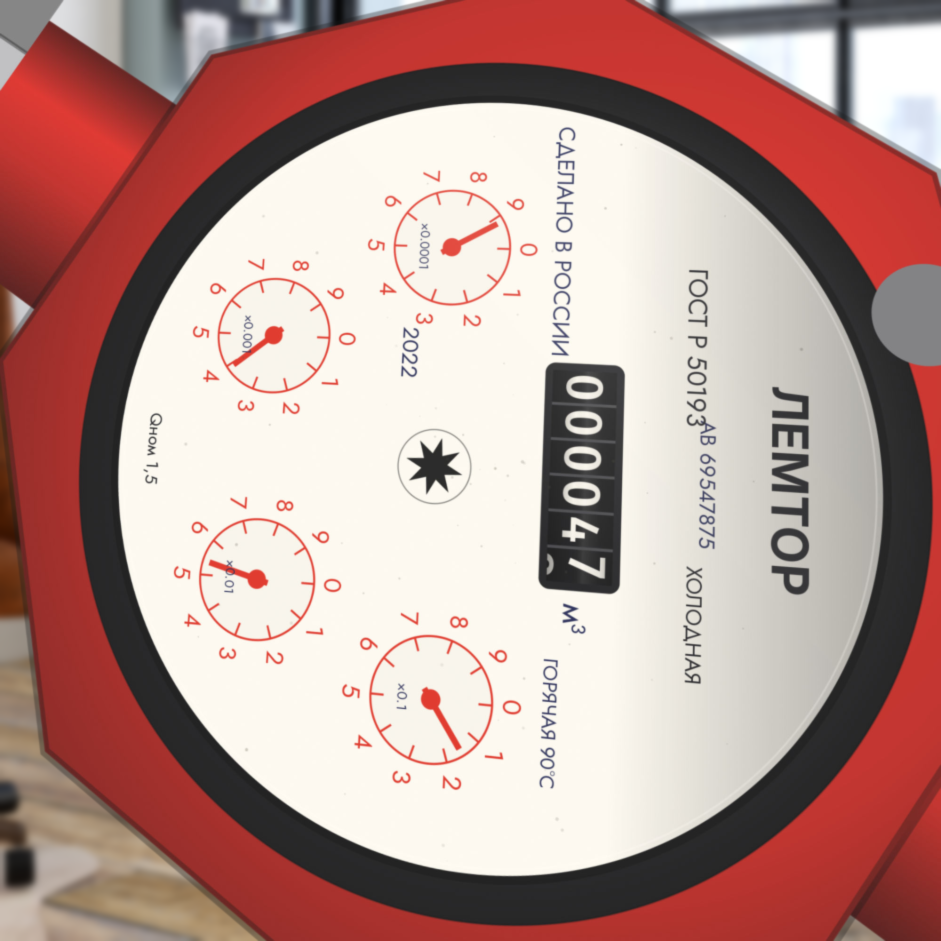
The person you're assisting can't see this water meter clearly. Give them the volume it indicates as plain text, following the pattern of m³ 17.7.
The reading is m³ 47.1539
